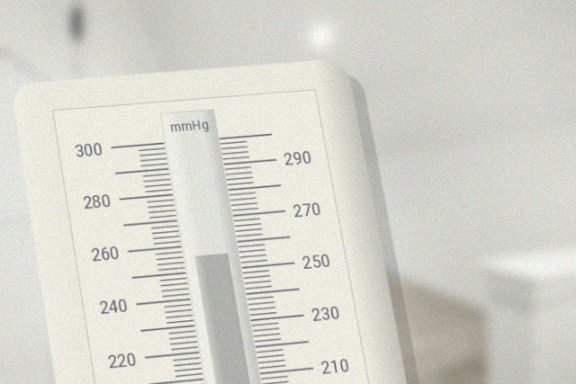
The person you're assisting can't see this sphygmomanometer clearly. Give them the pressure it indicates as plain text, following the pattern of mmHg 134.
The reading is mmHg 256
